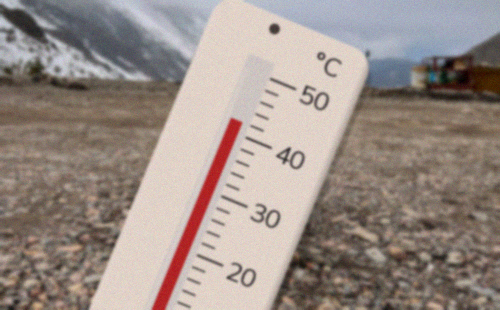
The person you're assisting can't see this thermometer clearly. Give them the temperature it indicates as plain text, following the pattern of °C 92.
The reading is °C 42
